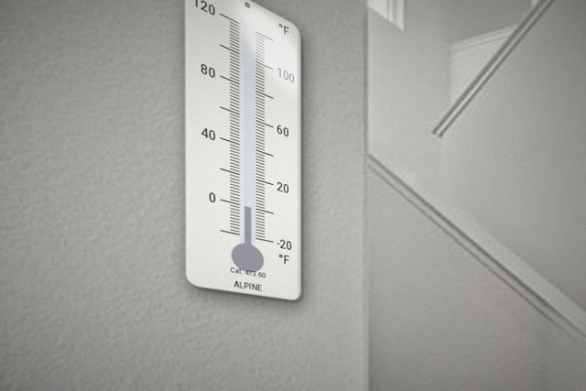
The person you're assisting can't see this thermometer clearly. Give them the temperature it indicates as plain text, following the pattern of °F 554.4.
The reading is °F 0
